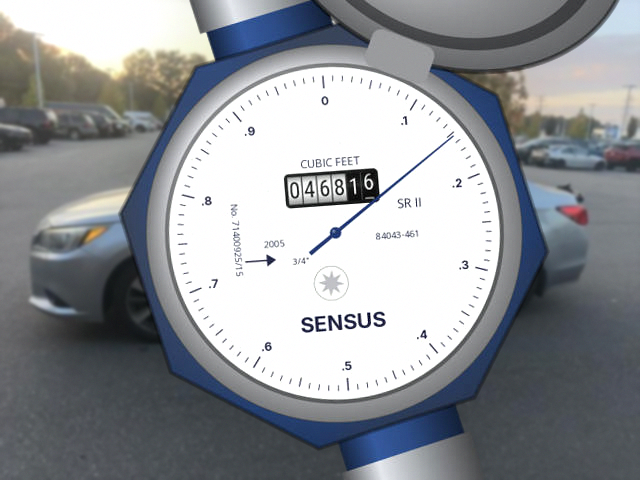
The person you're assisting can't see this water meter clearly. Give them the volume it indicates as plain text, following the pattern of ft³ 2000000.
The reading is ft³ 46816.15
